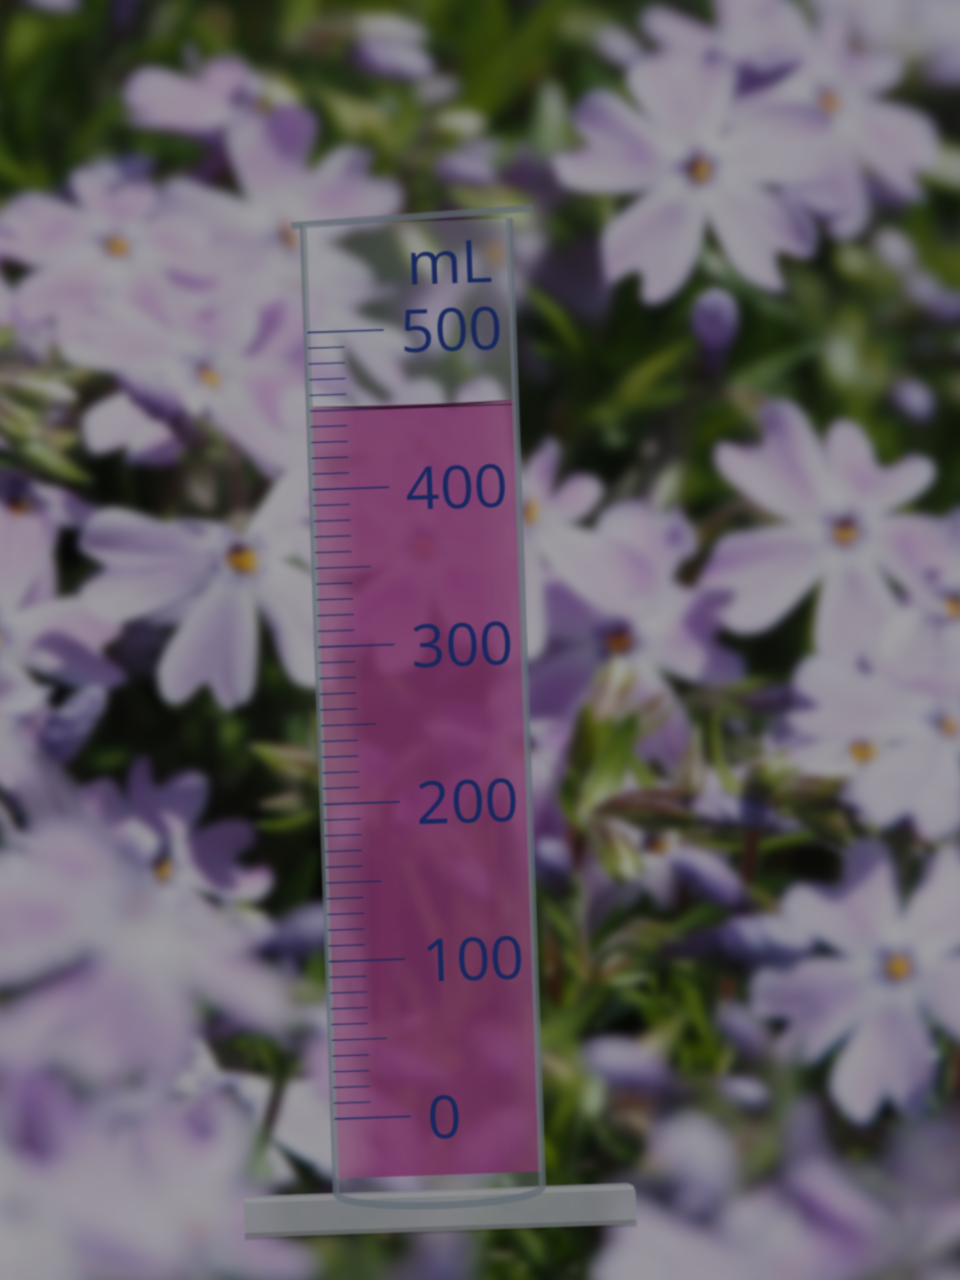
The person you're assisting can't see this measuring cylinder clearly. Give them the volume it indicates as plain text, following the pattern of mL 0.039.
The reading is mL 450
